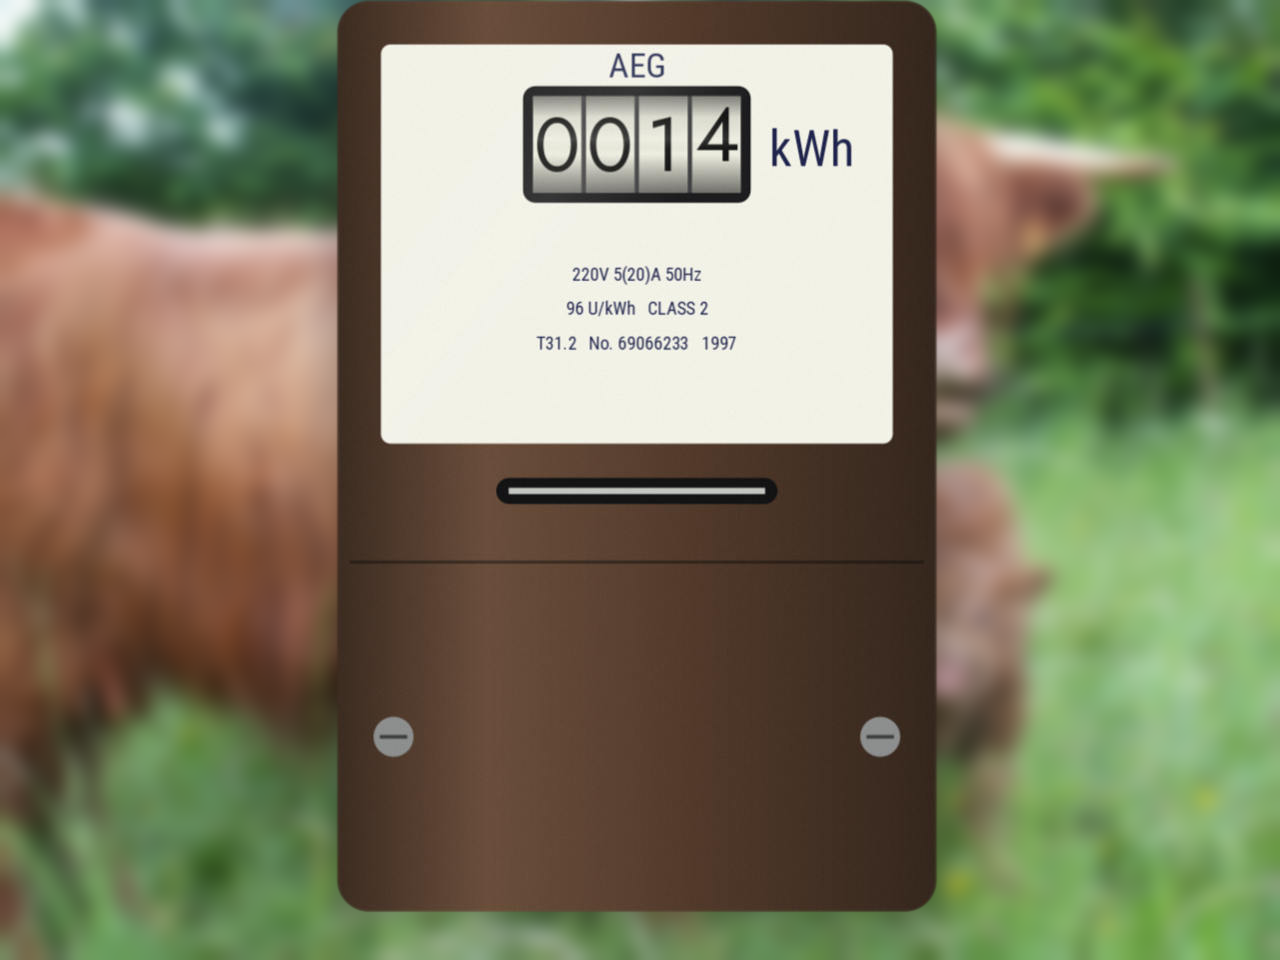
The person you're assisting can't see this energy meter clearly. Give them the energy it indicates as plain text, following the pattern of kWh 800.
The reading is kWh 14
